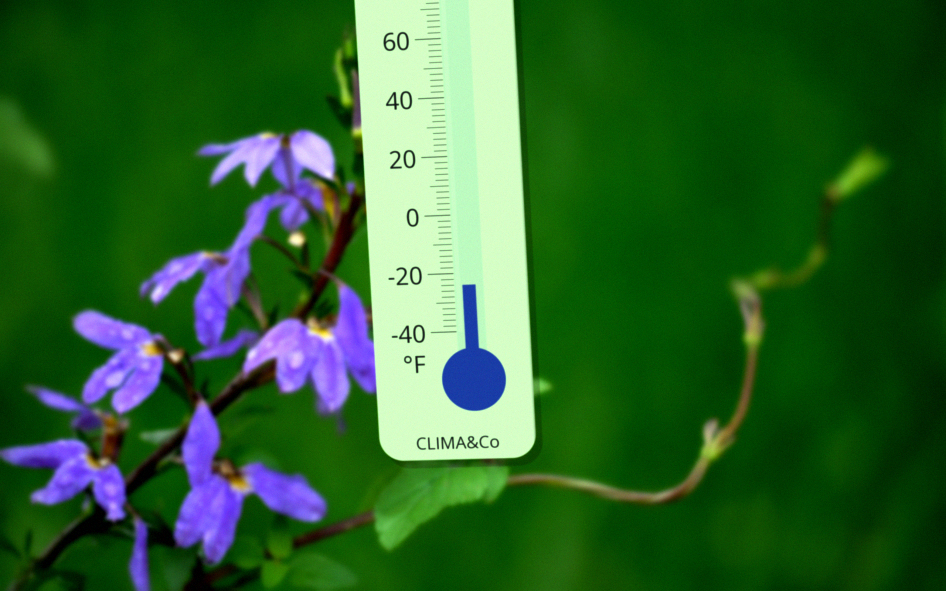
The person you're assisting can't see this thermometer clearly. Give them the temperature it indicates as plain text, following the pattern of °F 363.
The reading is °F -24
